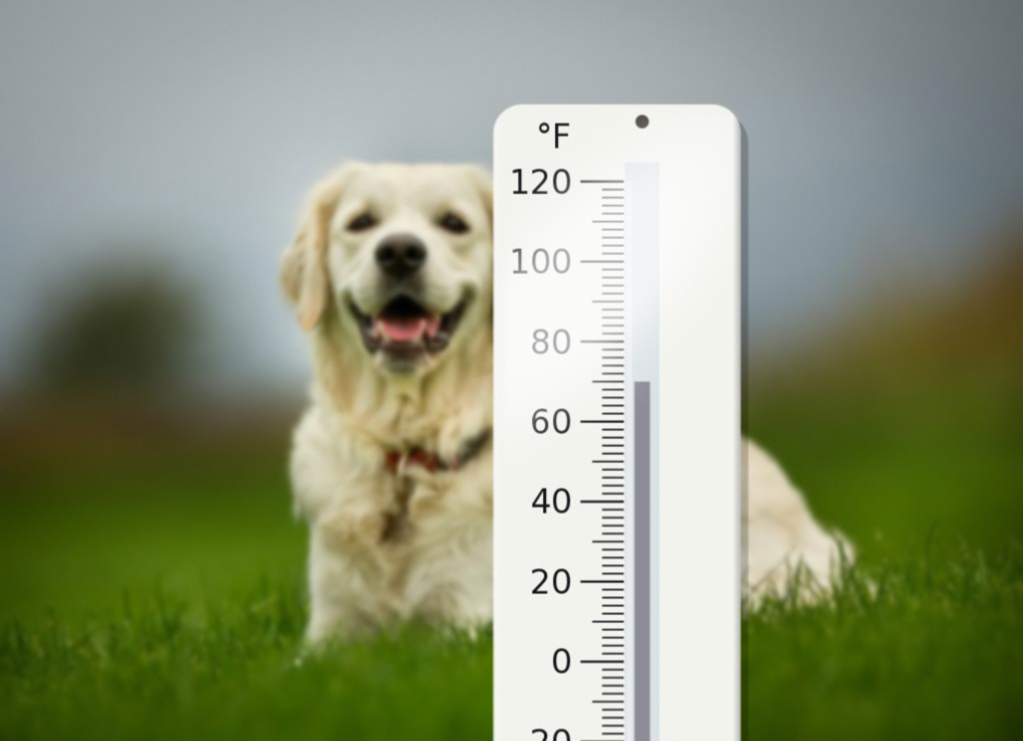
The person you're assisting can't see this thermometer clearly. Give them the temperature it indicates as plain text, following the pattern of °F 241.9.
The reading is °F 70
